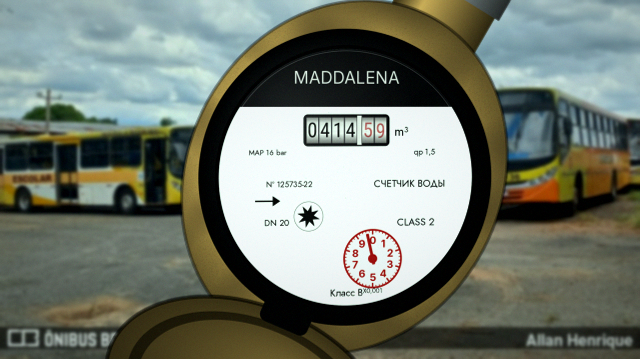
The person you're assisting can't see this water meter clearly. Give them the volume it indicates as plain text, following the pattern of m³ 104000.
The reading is m³ 414.589
